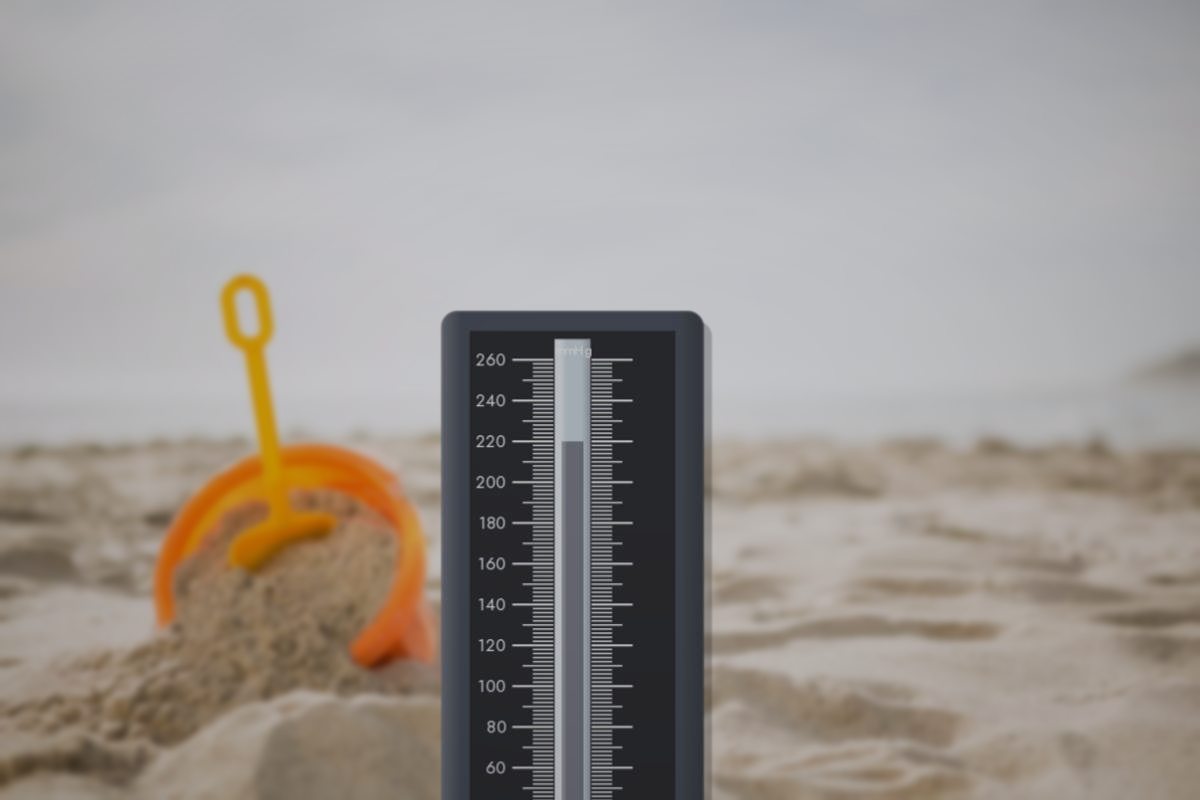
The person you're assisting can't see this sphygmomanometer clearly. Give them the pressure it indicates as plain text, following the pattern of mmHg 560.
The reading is mmHg 220
